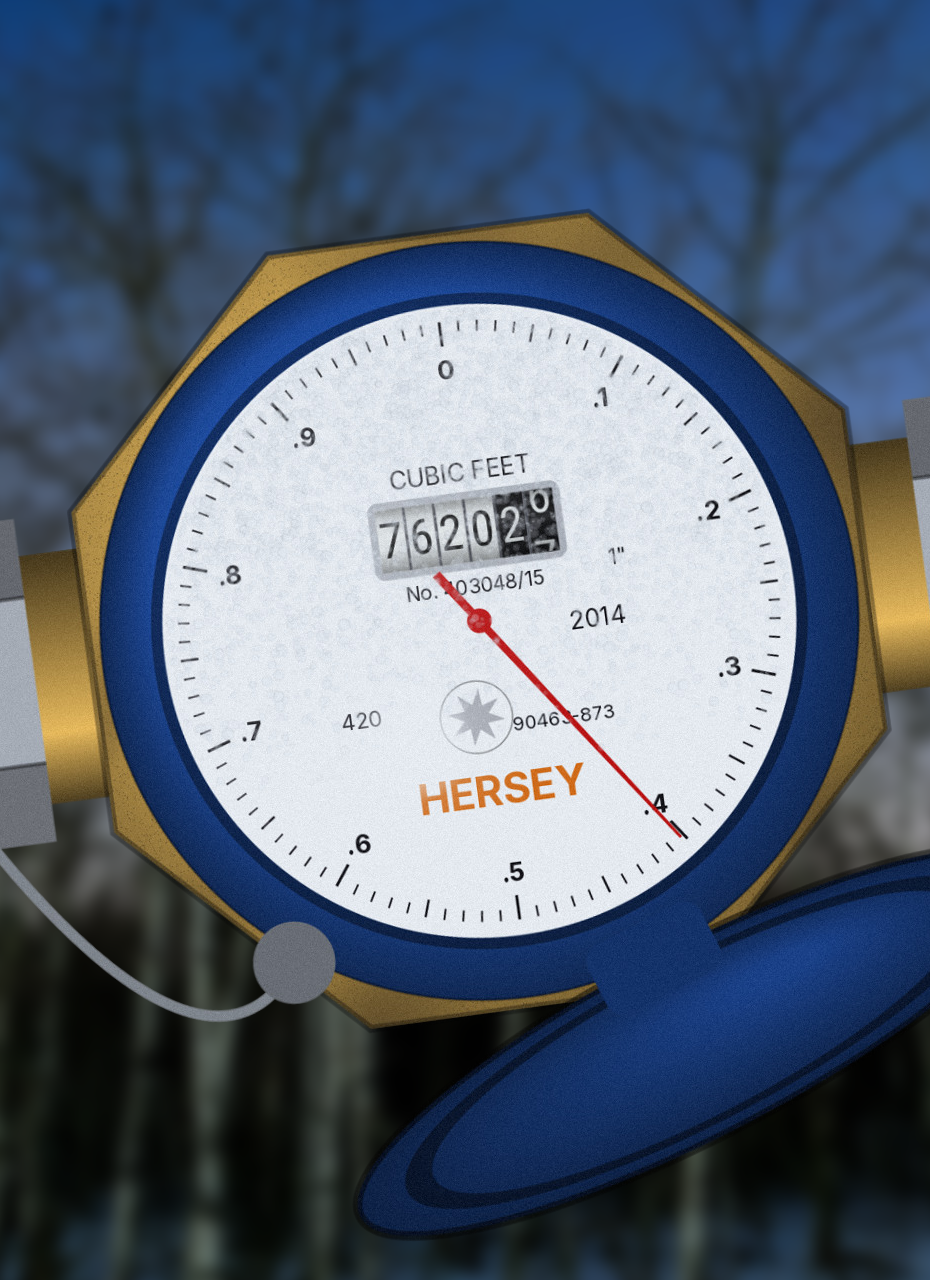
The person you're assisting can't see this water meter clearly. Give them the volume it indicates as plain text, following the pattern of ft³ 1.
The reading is ft³ 762026.40
